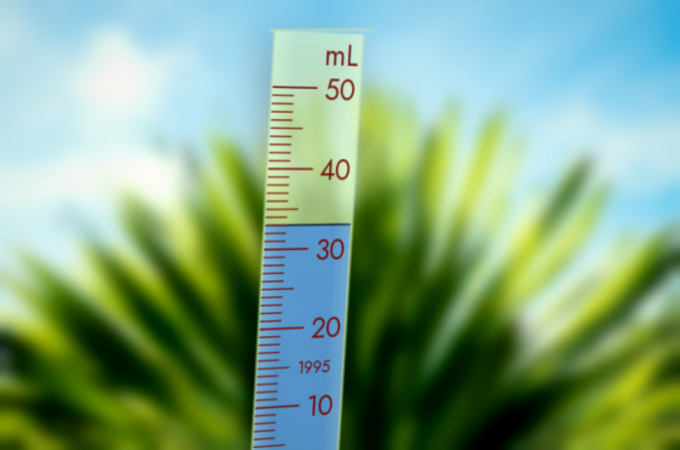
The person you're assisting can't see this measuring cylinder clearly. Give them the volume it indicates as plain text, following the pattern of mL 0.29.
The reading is mL 33
